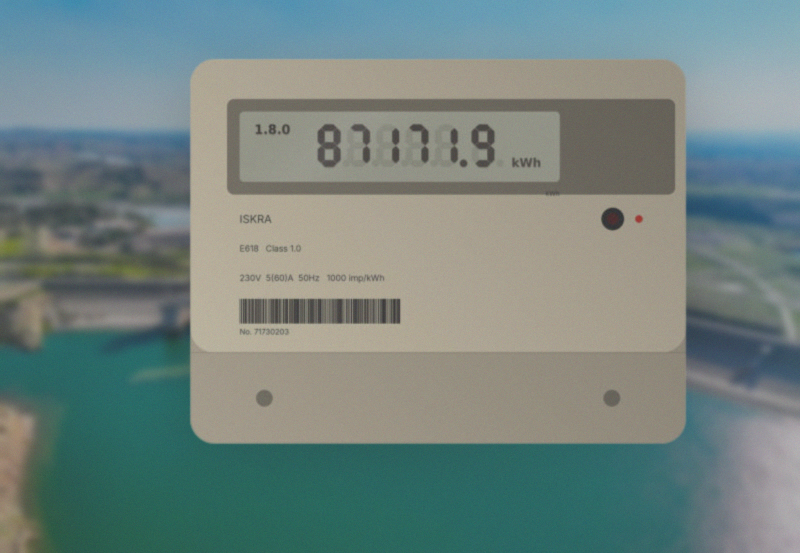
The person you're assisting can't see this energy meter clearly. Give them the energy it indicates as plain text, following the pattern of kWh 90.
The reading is kWh 87171.9
